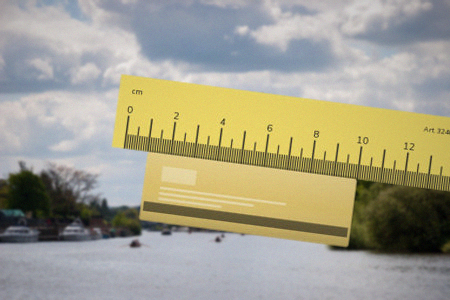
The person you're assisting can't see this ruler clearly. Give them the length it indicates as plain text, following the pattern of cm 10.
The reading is cm 9
